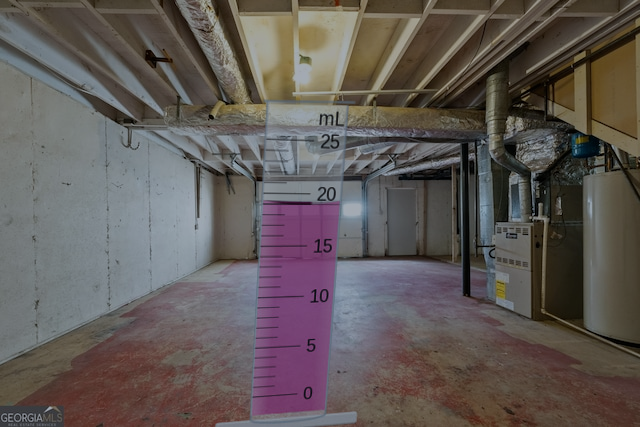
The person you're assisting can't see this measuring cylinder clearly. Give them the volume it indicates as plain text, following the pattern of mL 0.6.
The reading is mL 19
